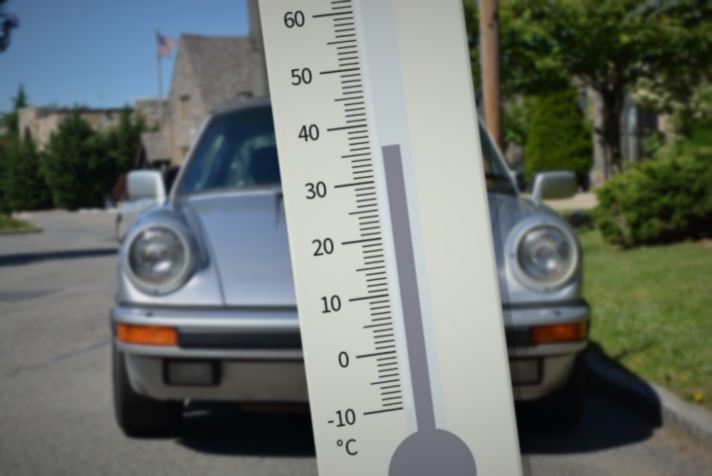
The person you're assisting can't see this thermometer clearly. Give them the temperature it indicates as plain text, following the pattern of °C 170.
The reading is °C 36
